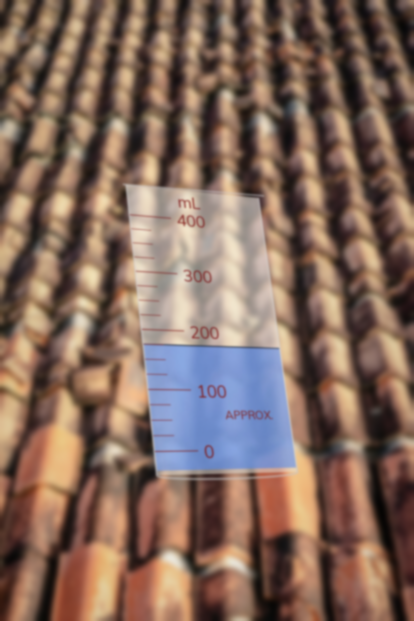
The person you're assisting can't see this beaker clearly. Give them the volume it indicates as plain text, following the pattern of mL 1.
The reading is mL 175
